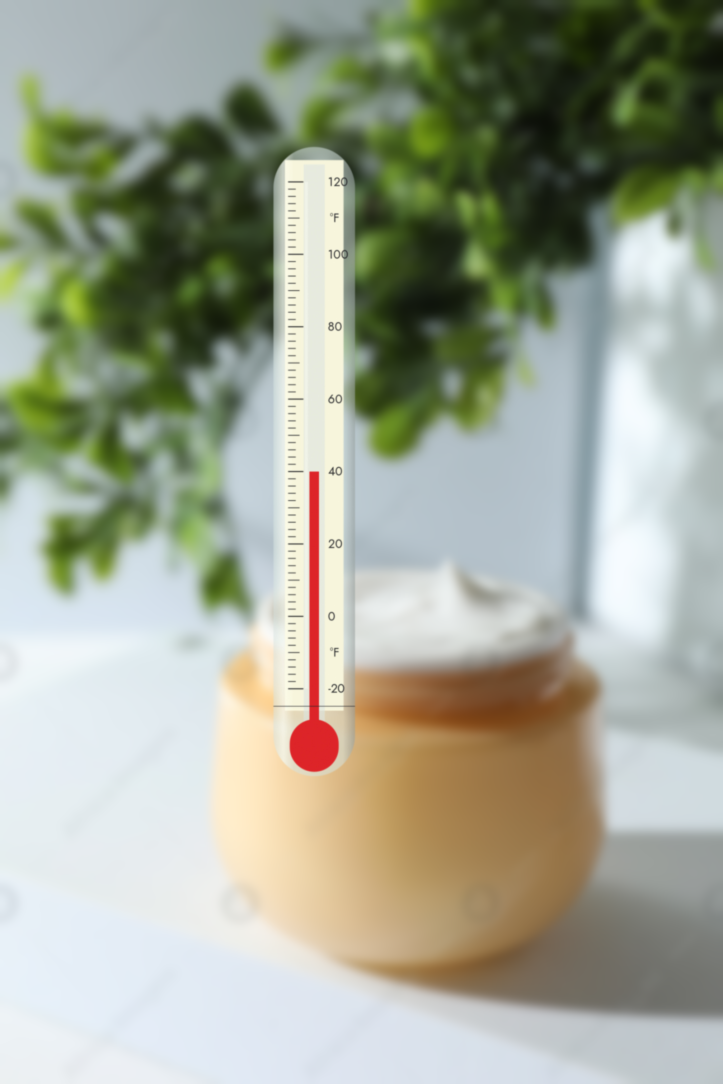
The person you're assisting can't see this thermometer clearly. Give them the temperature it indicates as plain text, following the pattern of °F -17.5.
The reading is °F 40
